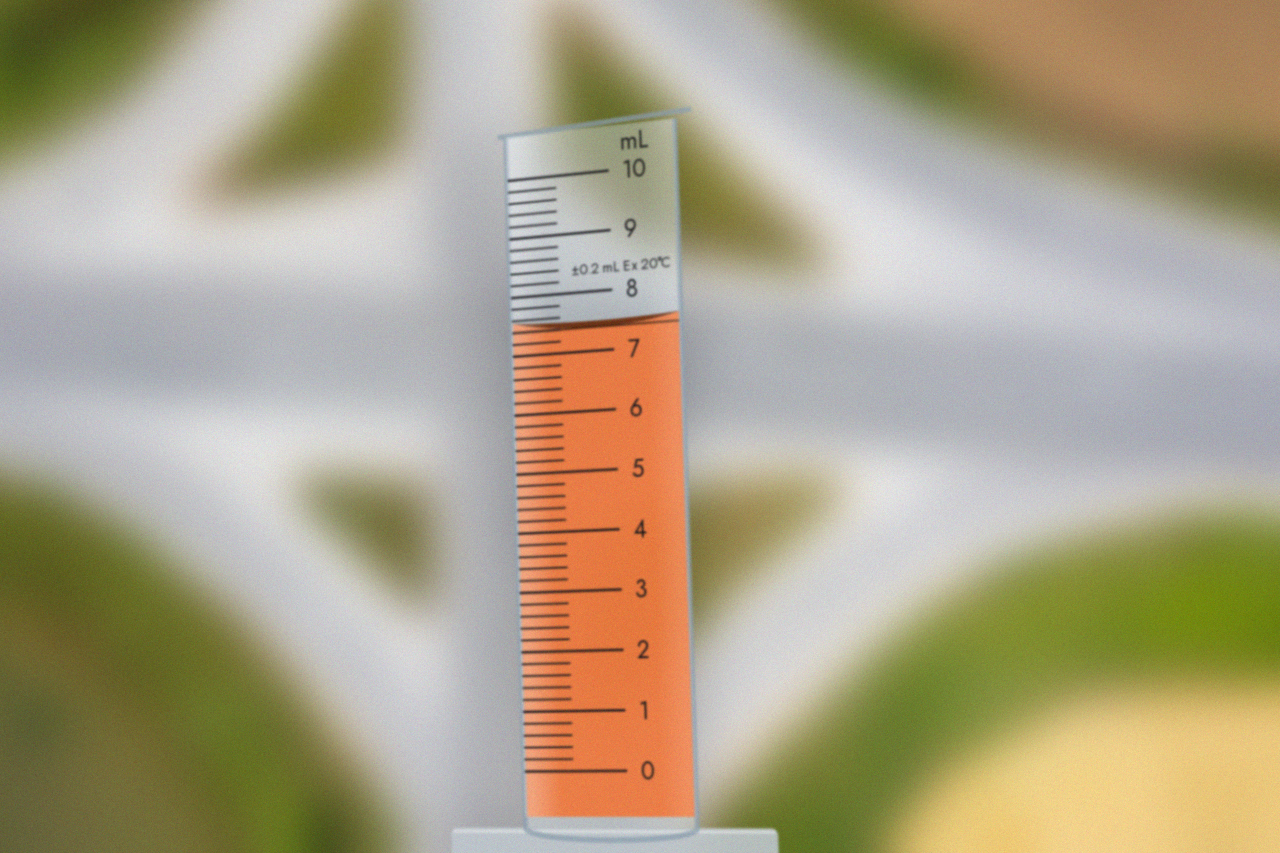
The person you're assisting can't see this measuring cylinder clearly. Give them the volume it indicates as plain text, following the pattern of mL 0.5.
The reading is mL 7.4
